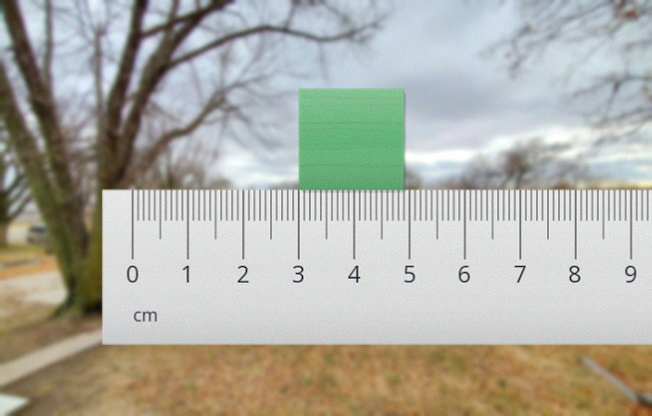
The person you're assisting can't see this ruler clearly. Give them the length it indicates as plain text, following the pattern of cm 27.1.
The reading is cm 1.9
